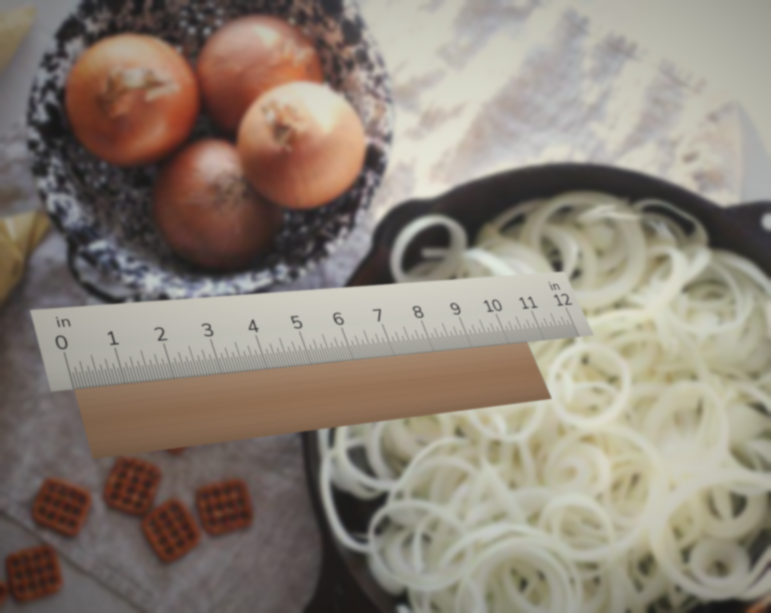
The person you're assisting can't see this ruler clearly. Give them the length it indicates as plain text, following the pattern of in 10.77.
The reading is in 10.5
